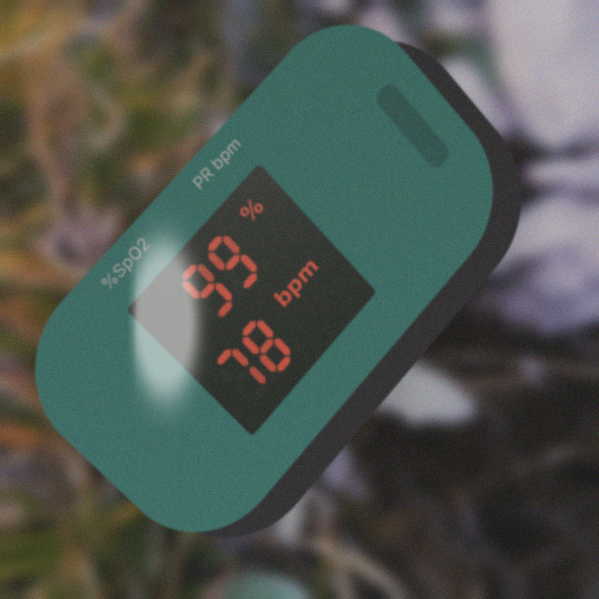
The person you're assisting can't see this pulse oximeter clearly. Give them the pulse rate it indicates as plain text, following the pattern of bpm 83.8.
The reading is bpm 78
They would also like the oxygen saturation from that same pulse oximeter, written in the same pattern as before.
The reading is % 99
